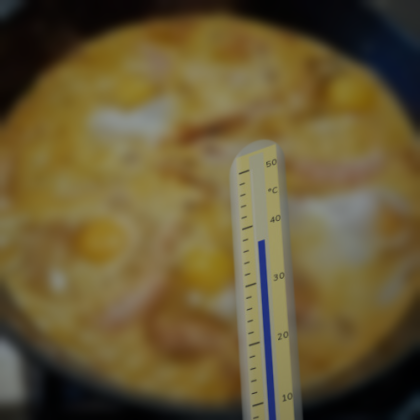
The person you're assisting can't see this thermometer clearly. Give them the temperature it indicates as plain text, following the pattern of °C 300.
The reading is °C 37
